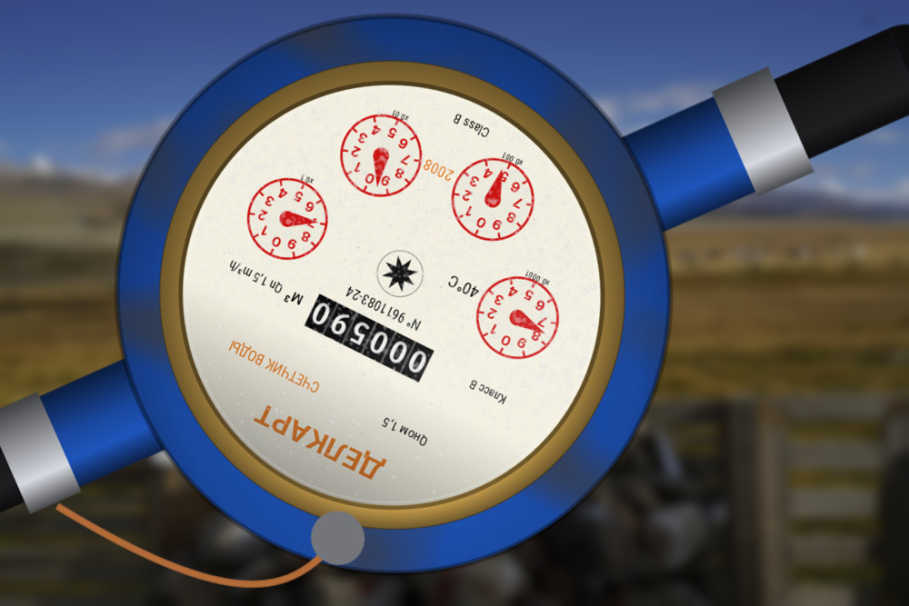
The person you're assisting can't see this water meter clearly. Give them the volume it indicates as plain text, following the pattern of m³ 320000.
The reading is m³ 590.6947
